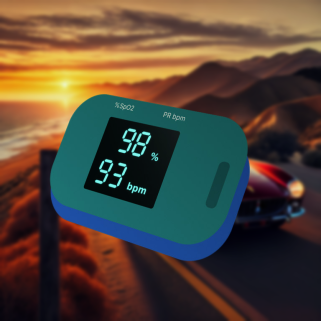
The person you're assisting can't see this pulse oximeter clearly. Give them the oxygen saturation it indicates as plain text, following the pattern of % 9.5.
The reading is % 98
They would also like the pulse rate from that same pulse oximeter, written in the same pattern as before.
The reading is bpm 93
